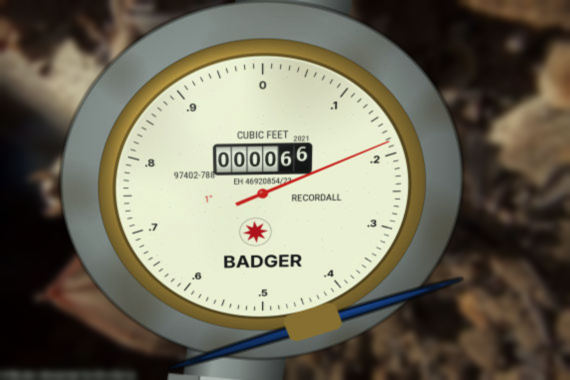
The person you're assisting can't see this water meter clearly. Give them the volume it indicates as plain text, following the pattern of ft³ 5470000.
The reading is ft³ 66.18
